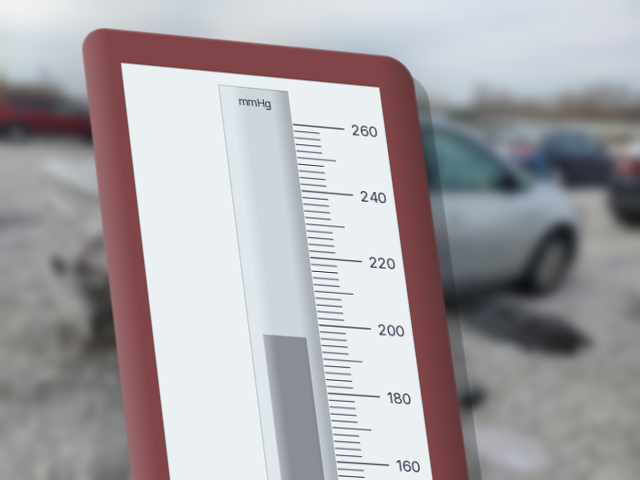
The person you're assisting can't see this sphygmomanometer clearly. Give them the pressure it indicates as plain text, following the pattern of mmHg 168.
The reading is mmHg 196
